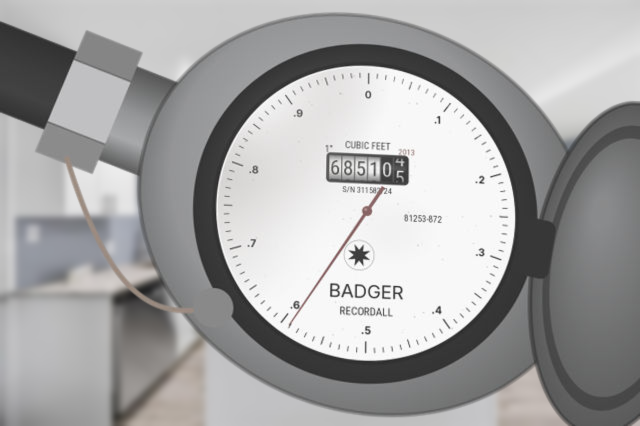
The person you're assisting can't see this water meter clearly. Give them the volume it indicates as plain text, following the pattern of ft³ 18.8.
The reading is ft³ 685104.59
